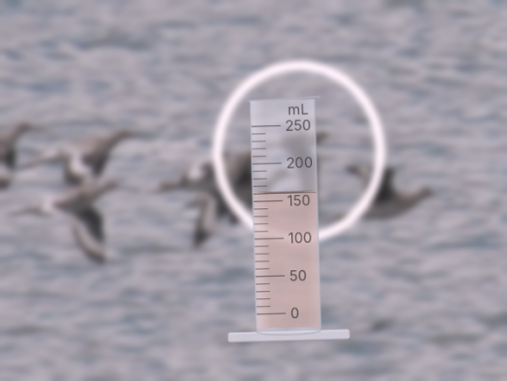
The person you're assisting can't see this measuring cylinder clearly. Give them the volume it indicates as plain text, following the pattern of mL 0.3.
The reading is mL 160
